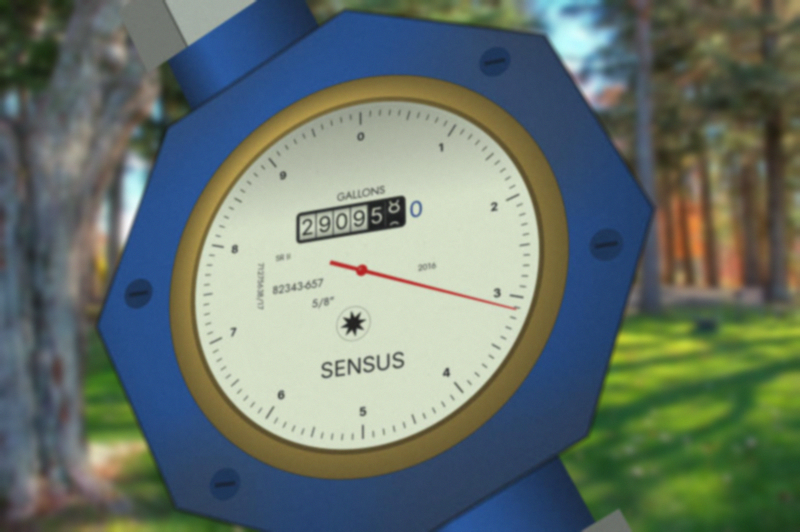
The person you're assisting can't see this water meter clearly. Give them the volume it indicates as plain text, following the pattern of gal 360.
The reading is gal 2909583.1
